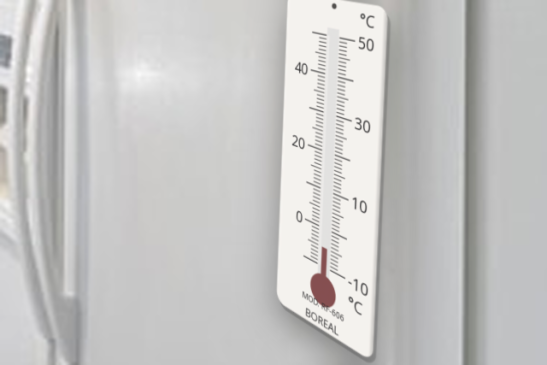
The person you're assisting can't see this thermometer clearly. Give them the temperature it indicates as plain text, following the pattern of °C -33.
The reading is °C -5
